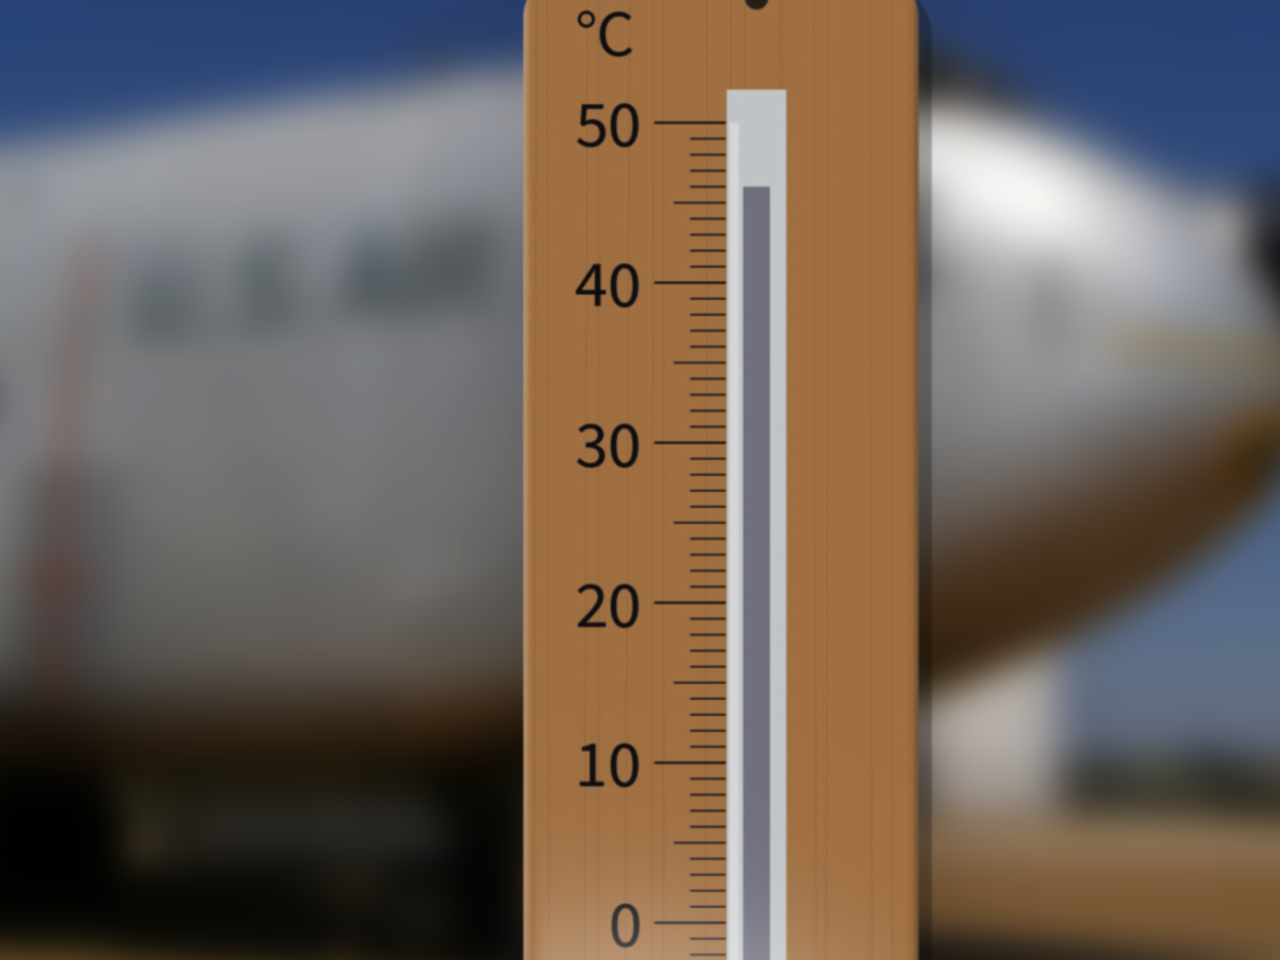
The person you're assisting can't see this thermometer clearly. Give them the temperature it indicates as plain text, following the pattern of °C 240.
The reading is °C 46
